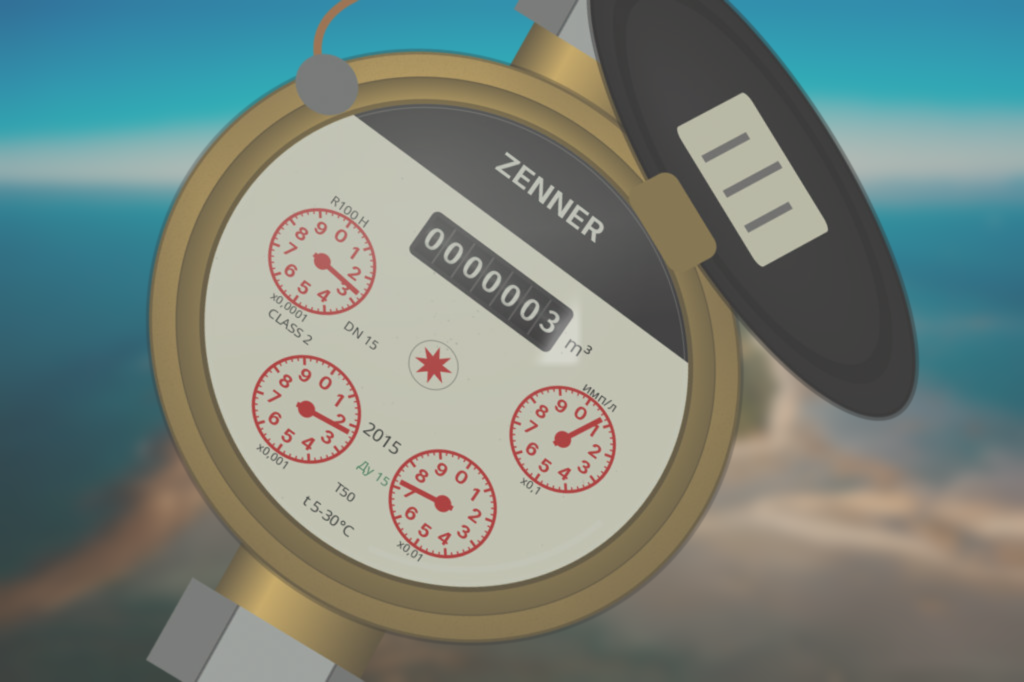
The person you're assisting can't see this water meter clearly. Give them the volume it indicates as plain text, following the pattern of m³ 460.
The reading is m³ 3.0722
